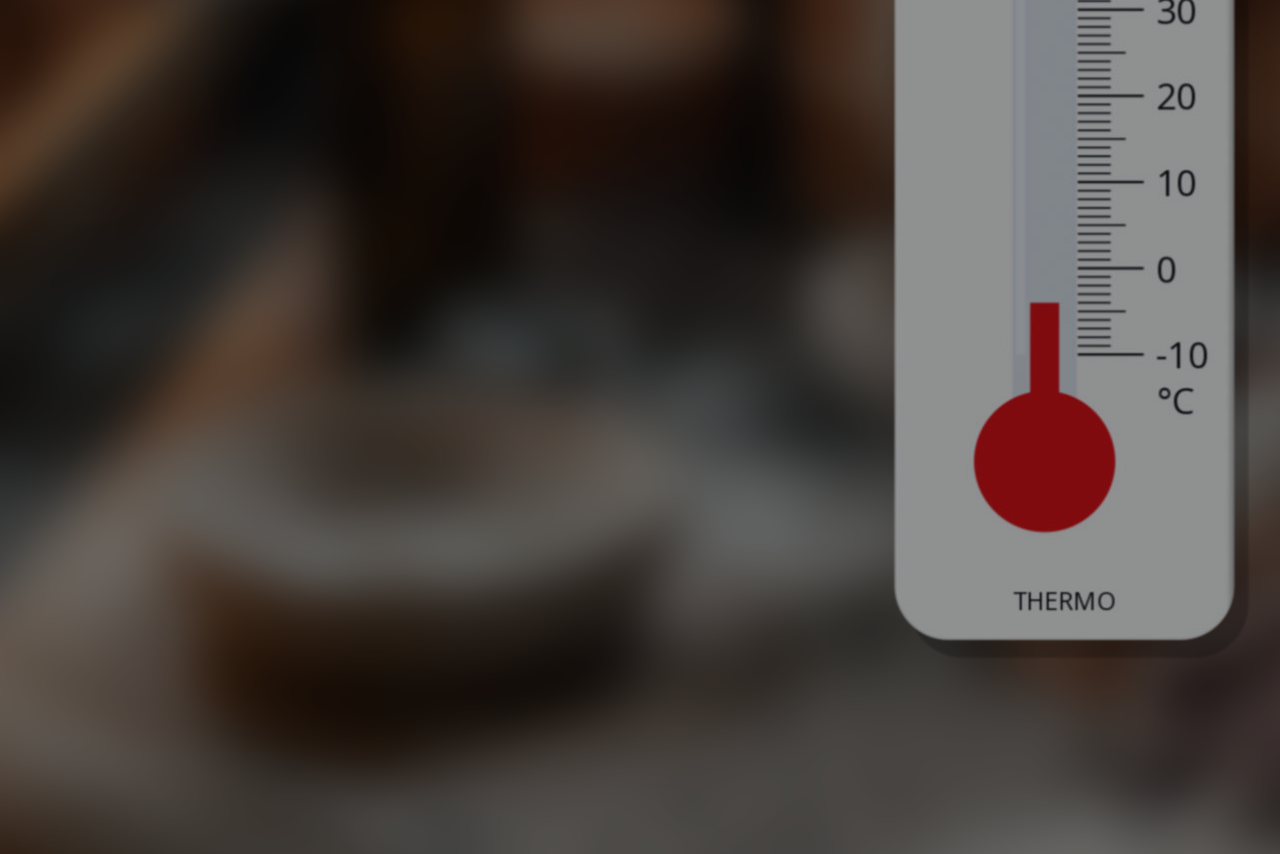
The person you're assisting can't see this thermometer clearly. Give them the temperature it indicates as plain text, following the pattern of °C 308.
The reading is °C -4
